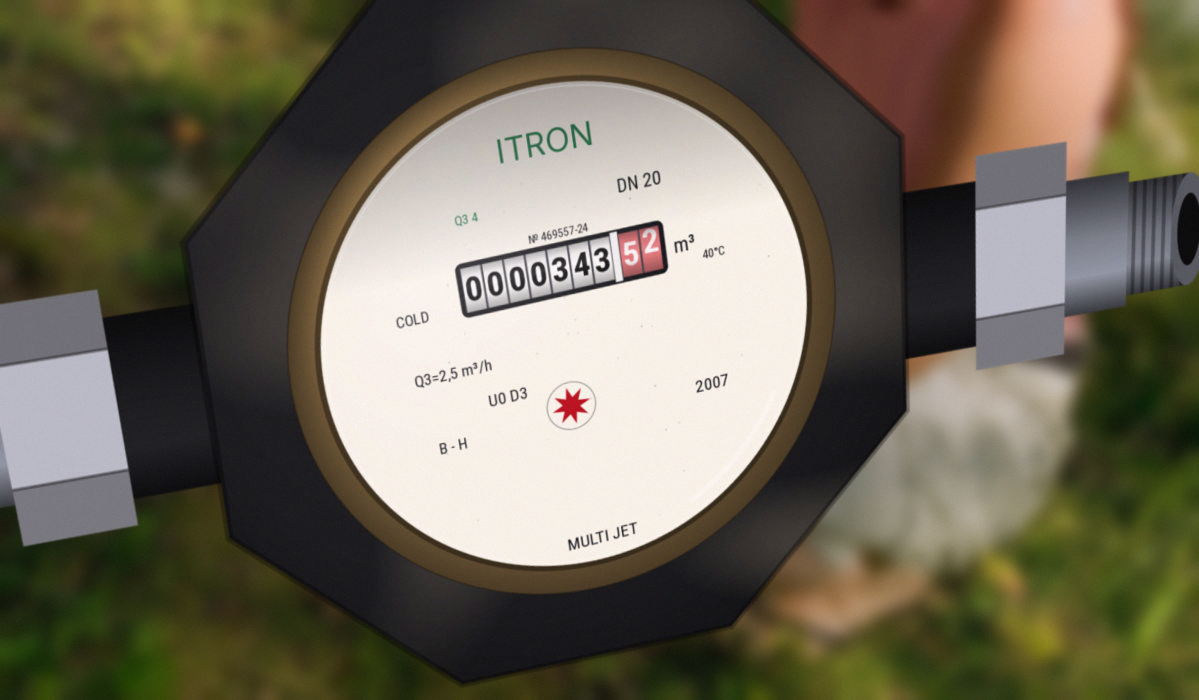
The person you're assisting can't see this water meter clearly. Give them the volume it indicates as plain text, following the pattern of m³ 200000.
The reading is m³ 343.52
